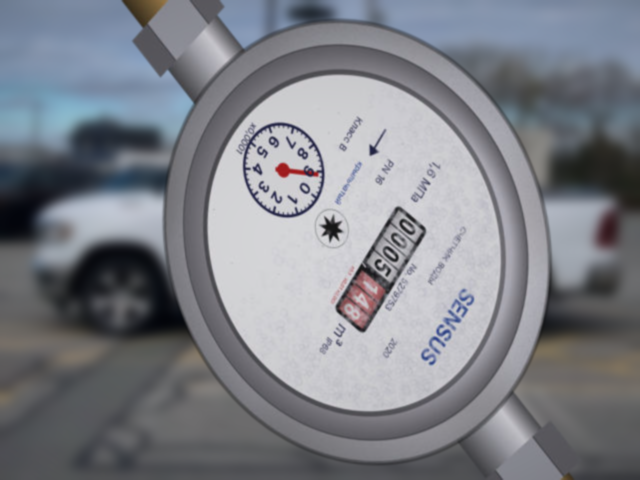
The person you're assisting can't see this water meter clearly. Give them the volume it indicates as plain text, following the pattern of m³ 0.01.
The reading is m³ 5.1479
